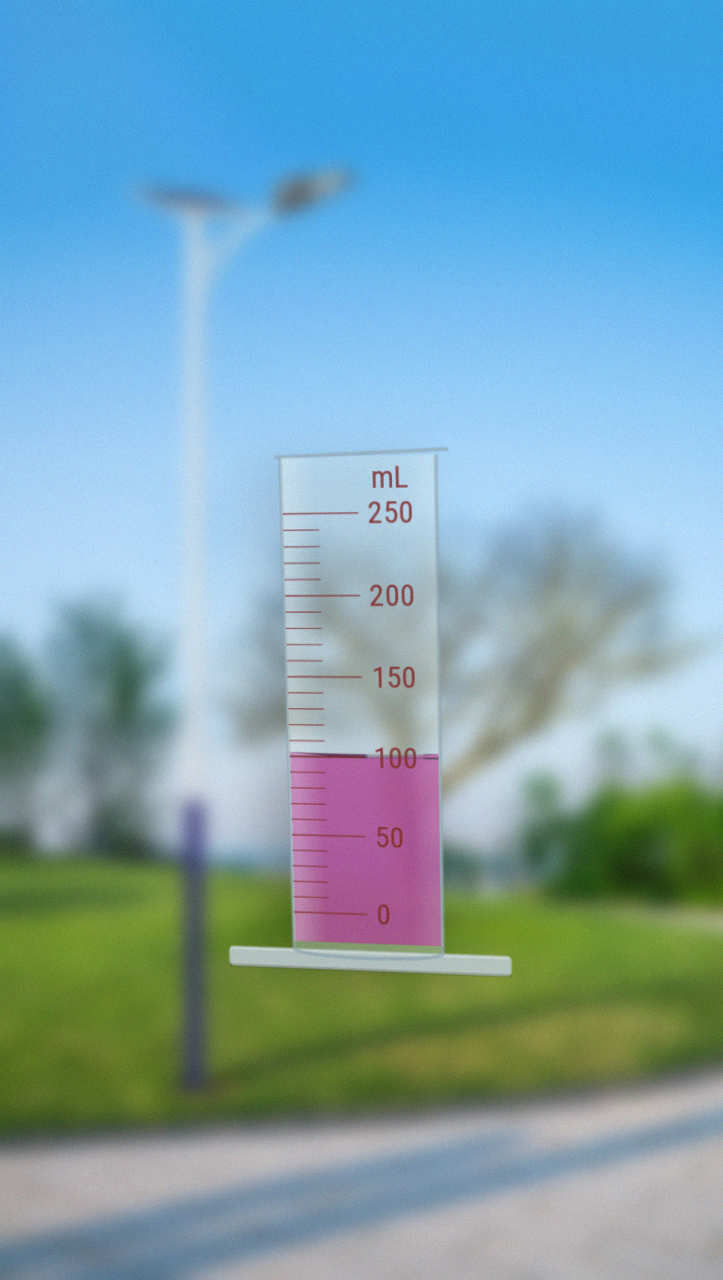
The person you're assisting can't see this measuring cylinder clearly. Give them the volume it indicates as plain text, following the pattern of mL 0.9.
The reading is mL 100
